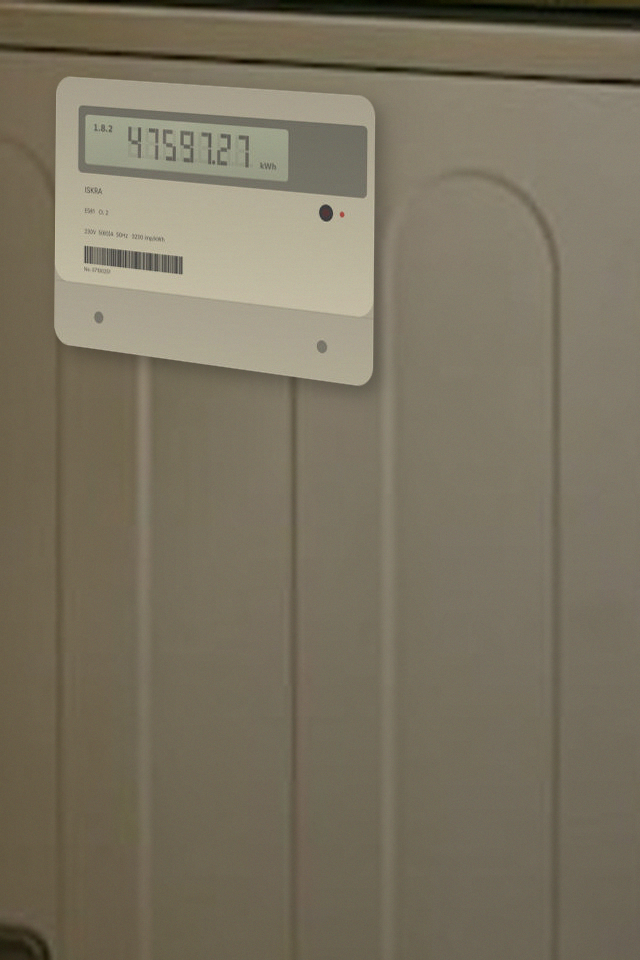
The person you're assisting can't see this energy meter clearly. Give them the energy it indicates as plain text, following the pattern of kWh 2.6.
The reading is kWh 47597.27
